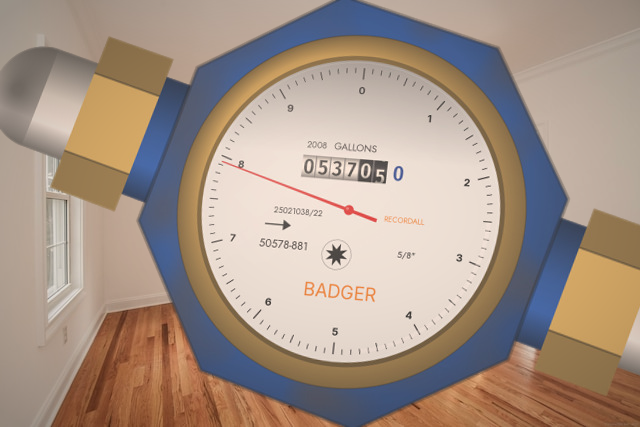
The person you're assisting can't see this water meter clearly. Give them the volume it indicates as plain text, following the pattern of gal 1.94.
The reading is gal 537047.9
